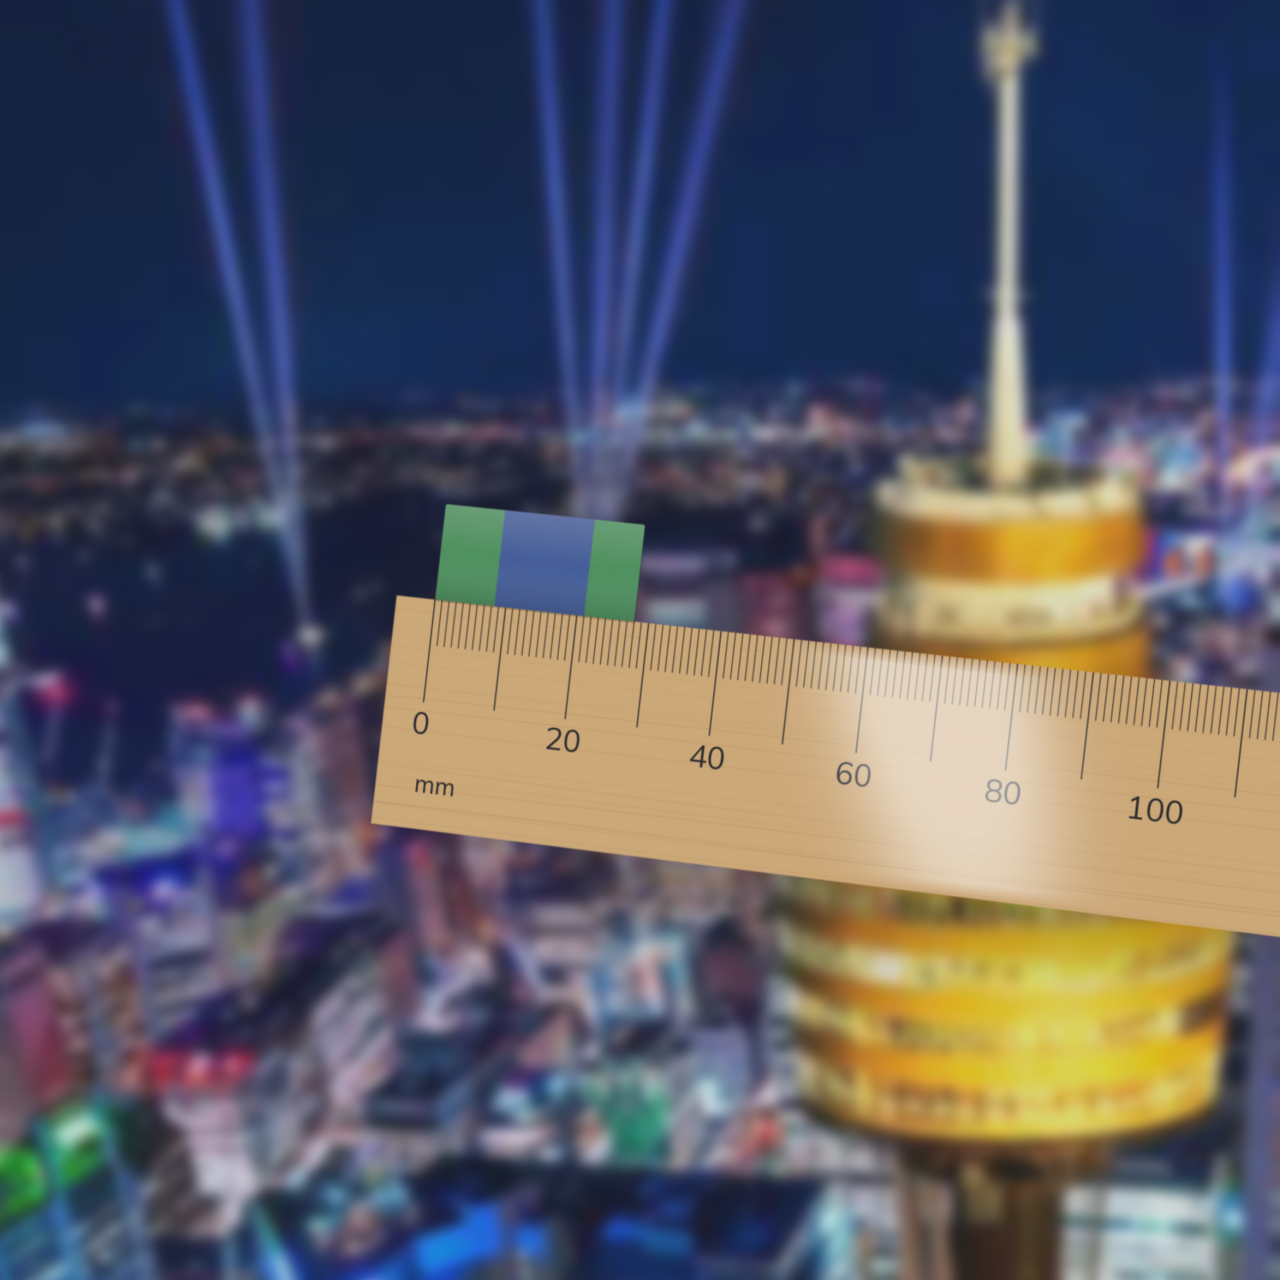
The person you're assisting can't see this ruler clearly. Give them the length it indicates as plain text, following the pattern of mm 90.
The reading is mm 28
